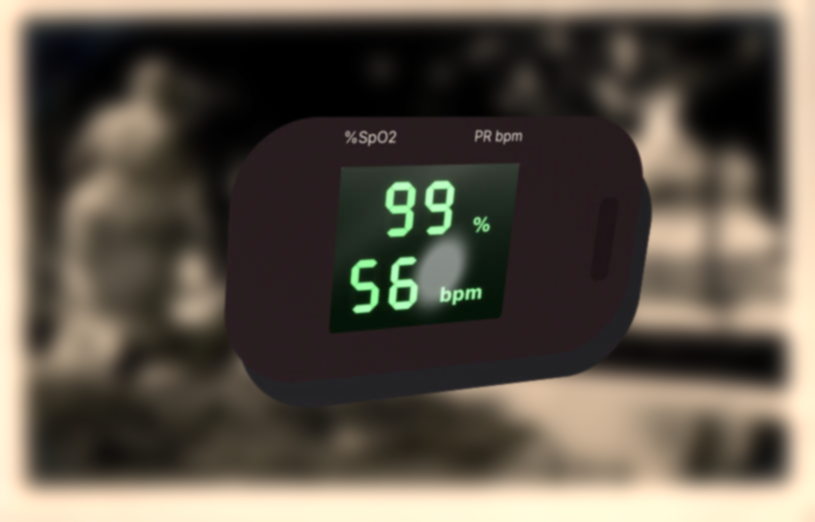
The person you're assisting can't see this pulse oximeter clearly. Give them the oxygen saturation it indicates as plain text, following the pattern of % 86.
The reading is % 99
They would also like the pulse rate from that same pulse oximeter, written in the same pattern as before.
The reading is bpm 56
